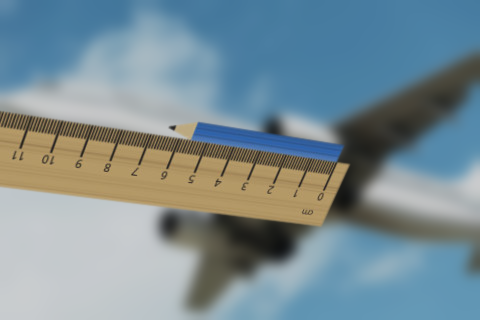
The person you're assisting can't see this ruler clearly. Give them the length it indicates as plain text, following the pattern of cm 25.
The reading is cm 6.5
